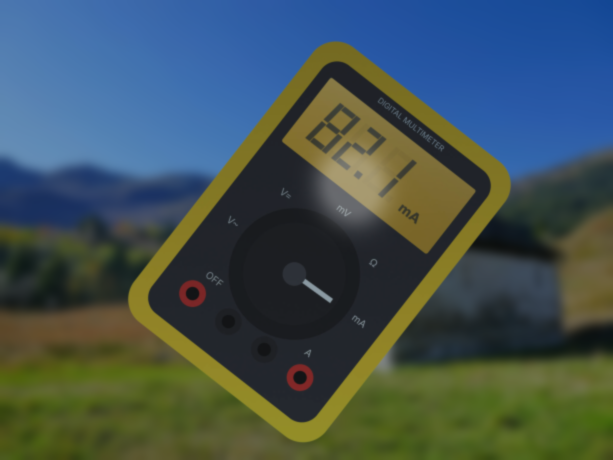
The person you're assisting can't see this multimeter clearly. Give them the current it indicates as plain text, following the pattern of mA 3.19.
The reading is mA 82.1
